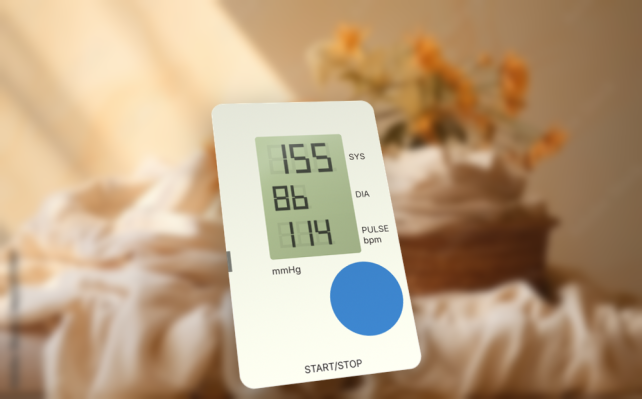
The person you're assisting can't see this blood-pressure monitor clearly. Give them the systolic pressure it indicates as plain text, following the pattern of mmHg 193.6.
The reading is mmHg 155
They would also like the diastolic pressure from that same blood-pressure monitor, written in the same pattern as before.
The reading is mmHg 86
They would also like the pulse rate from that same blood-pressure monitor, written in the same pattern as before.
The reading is bpm 114
